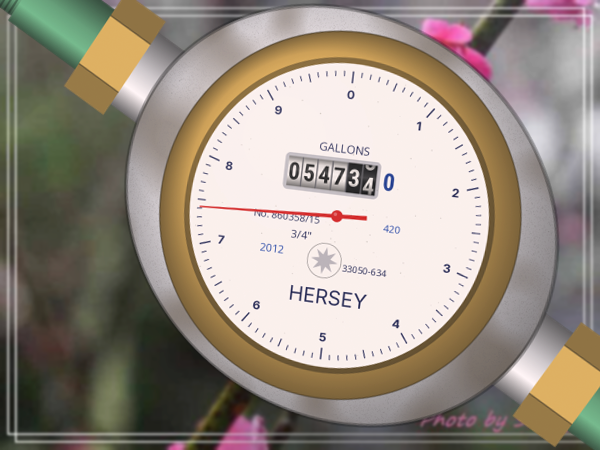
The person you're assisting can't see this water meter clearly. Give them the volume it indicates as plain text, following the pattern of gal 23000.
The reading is gal 547337.4
